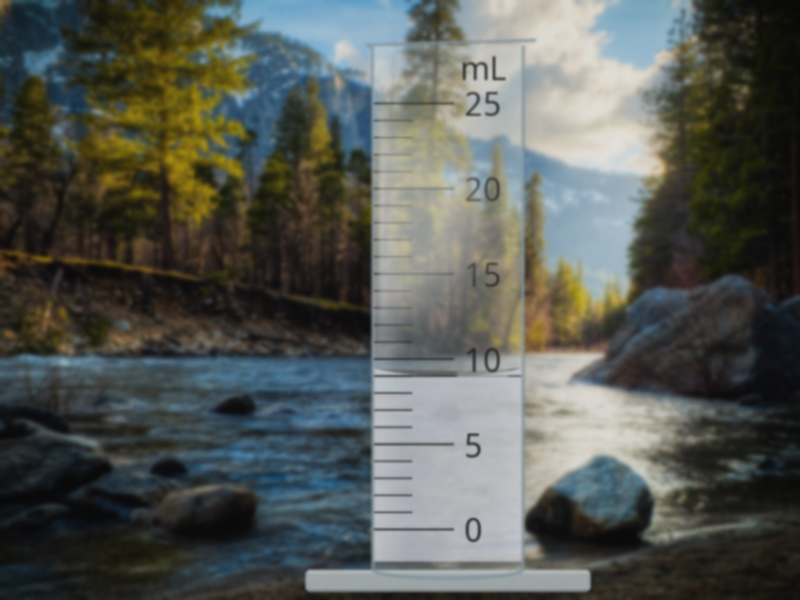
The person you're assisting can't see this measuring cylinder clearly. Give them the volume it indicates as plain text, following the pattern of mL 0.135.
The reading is mL 9
